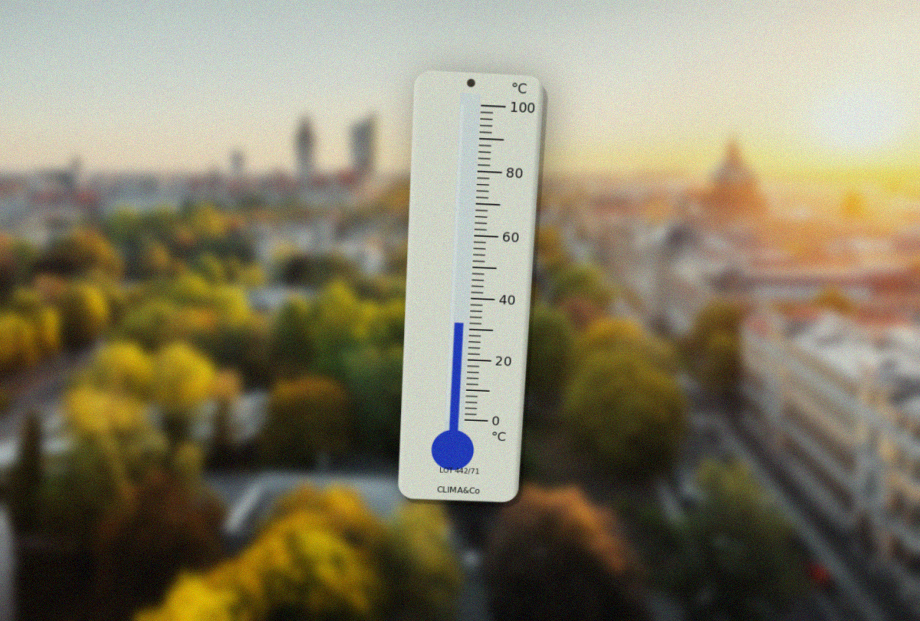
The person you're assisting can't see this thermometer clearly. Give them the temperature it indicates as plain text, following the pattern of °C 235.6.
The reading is °C 32
